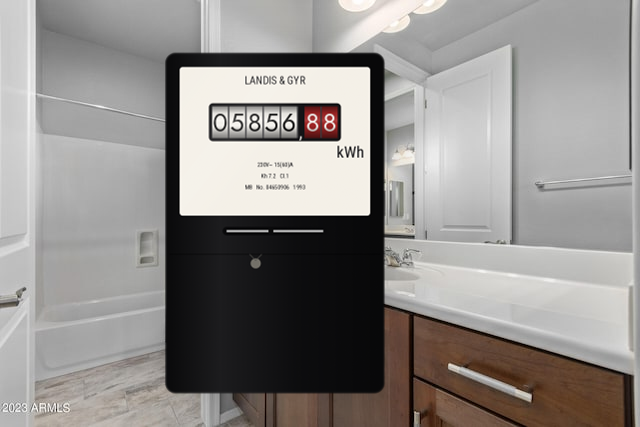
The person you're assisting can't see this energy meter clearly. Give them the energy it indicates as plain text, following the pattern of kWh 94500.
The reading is kWh 5856.88
